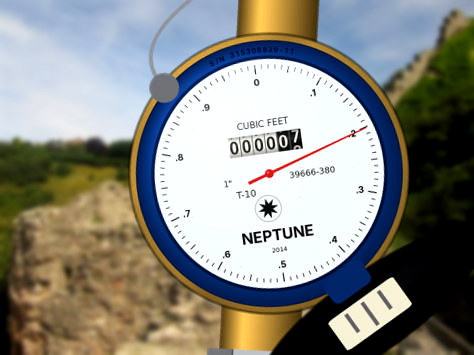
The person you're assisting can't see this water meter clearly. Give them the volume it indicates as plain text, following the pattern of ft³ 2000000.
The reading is ft³ 7.20
